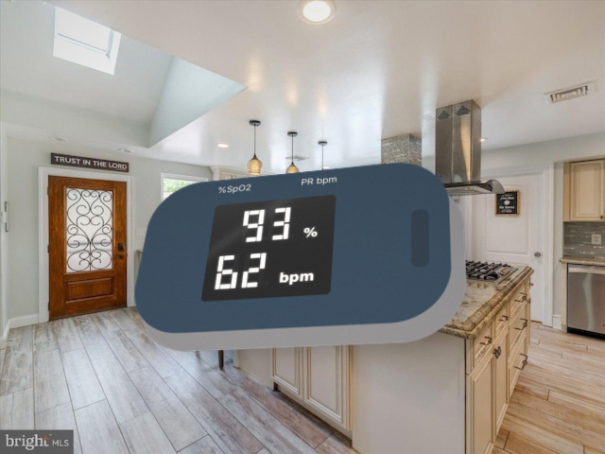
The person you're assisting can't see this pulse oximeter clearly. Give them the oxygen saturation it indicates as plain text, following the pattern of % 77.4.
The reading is % 93
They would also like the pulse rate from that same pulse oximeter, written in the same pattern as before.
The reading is bpm 62
